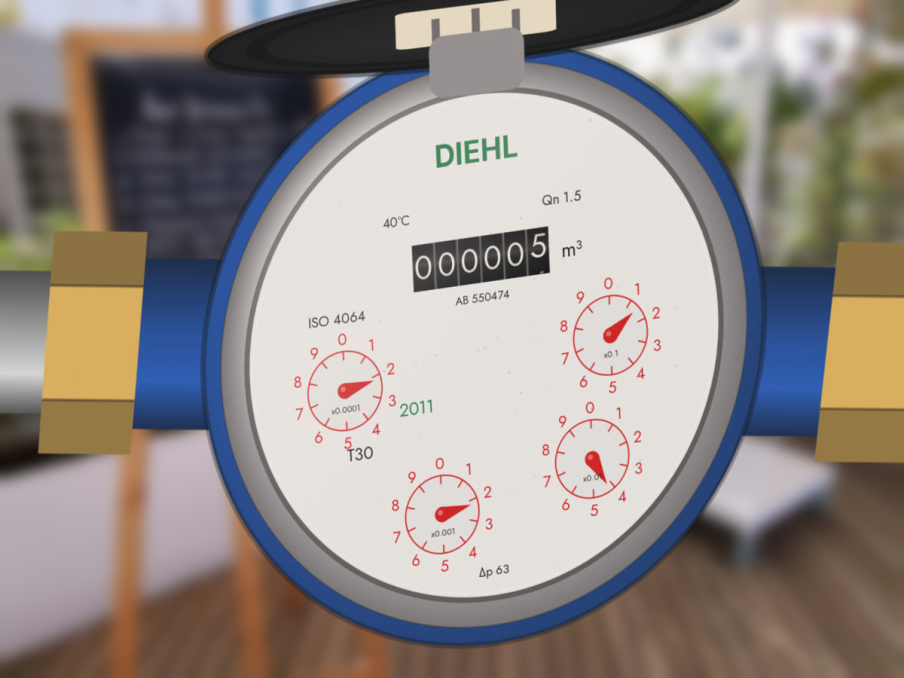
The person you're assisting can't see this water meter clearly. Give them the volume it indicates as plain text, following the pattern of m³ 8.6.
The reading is m³ 5.1422
